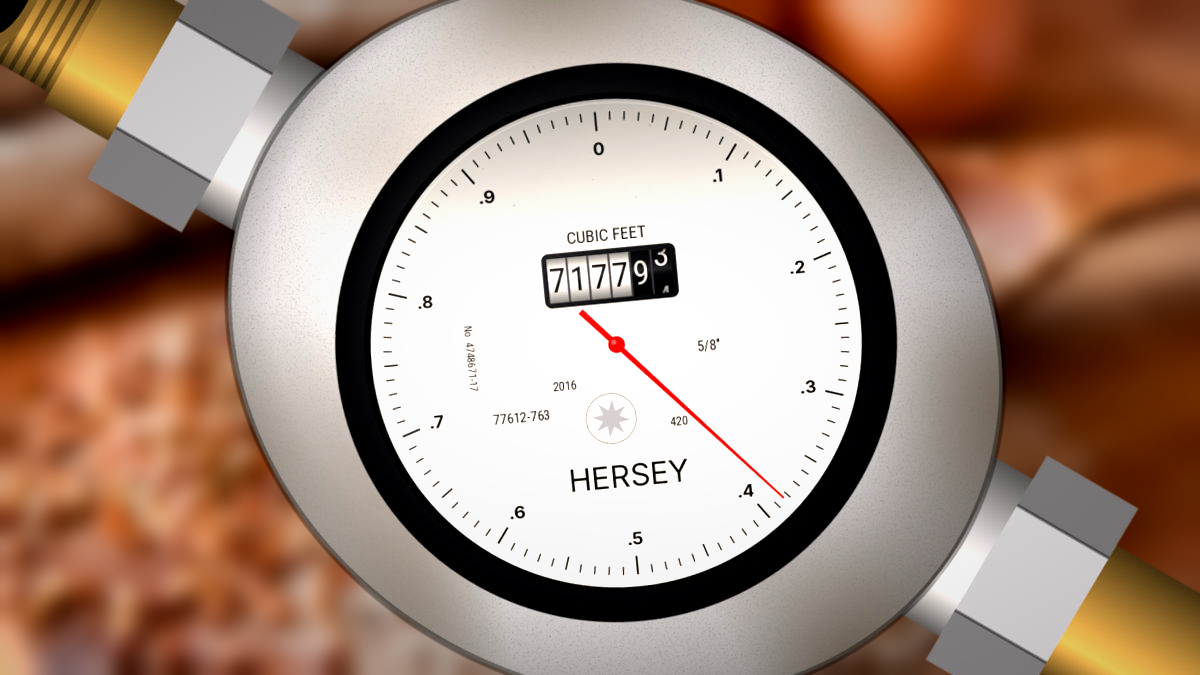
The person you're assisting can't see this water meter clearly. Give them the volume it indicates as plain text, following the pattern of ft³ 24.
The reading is ft³ 717793.38
